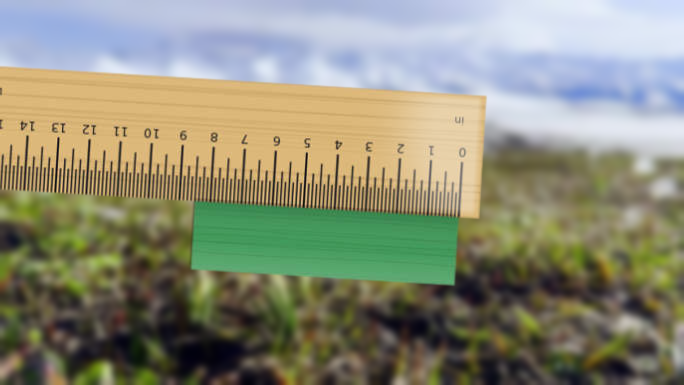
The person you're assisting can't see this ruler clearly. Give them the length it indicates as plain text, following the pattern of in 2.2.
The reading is in 8.5
